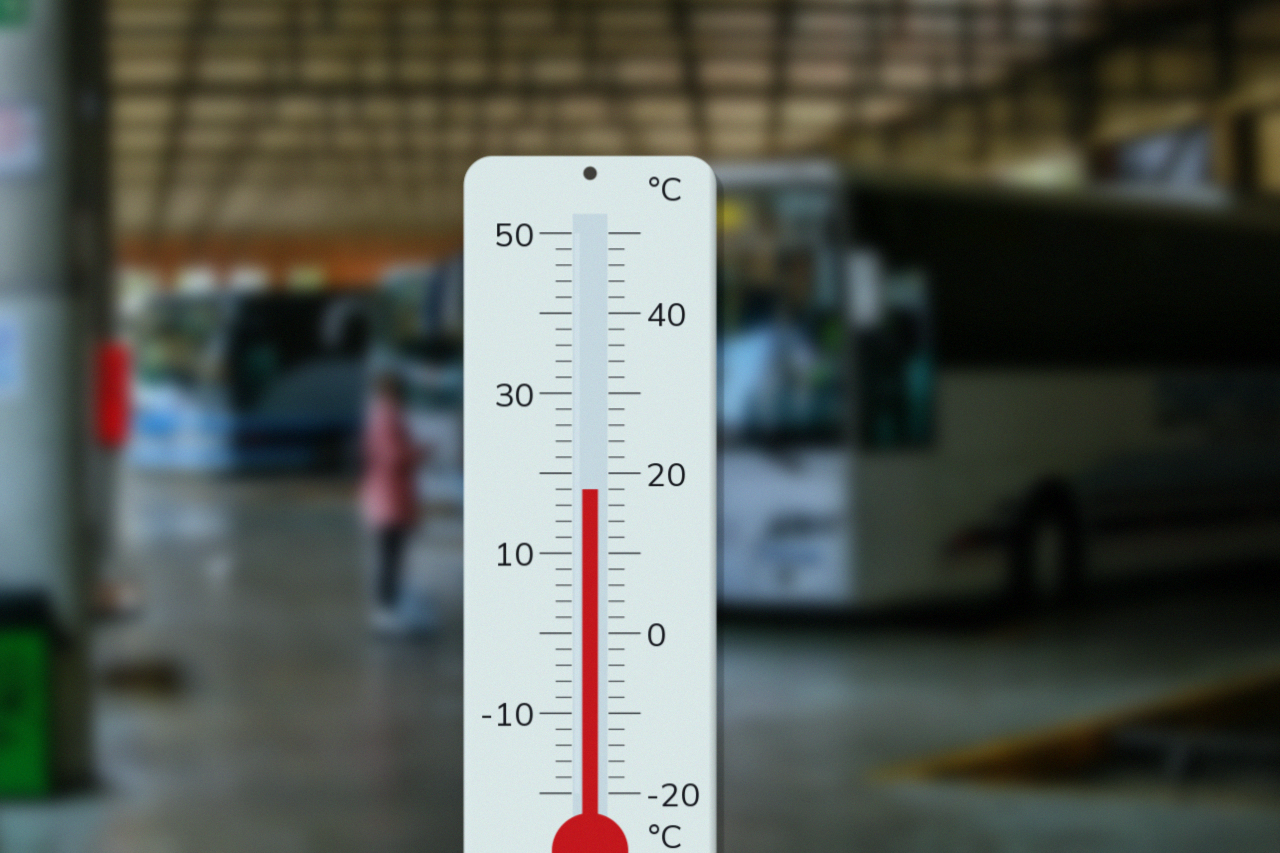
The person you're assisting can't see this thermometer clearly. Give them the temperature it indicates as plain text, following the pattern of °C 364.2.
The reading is °C 18
